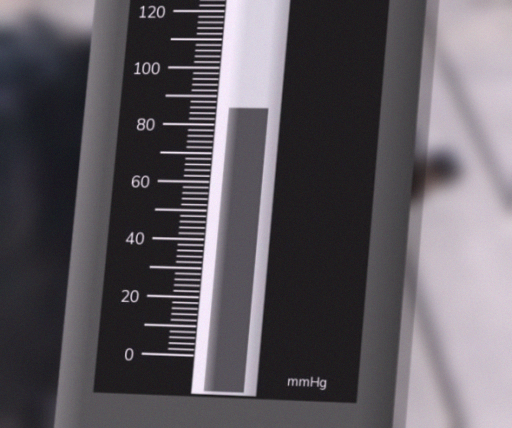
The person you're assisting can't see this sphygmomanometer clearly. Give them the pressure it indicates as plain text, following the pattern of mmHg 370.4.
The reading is mmHg 86
